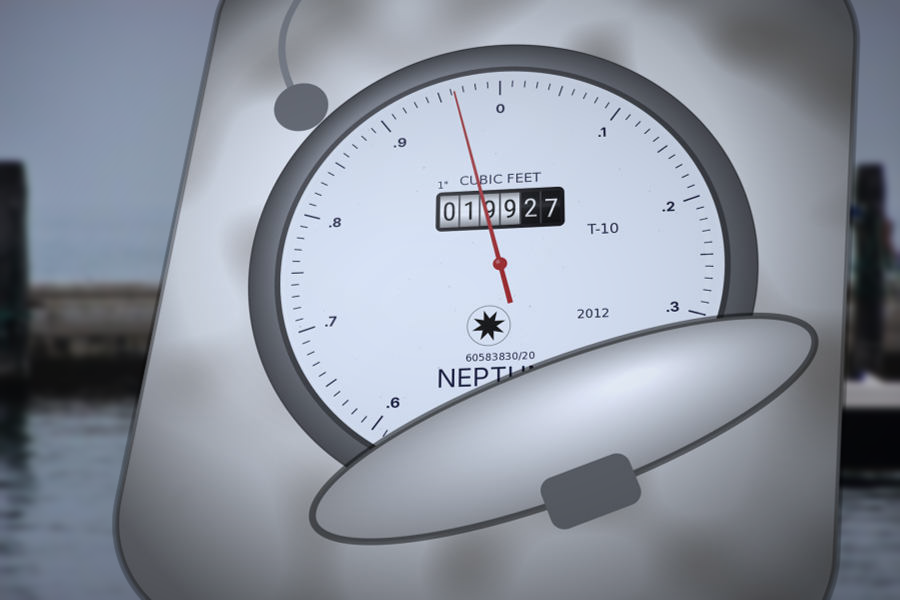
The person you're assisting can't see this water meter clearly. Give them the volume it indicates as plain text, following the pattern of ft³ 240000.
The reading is ft³ 19926.96
